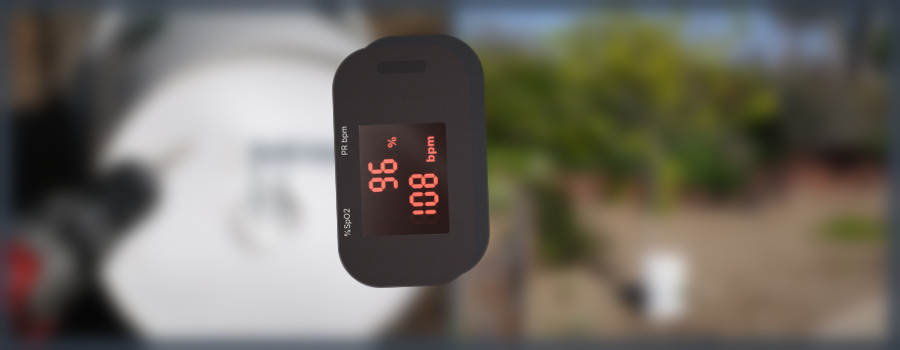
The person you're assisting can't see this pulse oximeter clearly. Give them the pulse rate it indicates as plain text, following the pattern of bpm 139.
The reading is bpm 108
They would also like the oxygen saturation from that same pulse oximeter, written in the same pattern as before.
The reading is % 96
